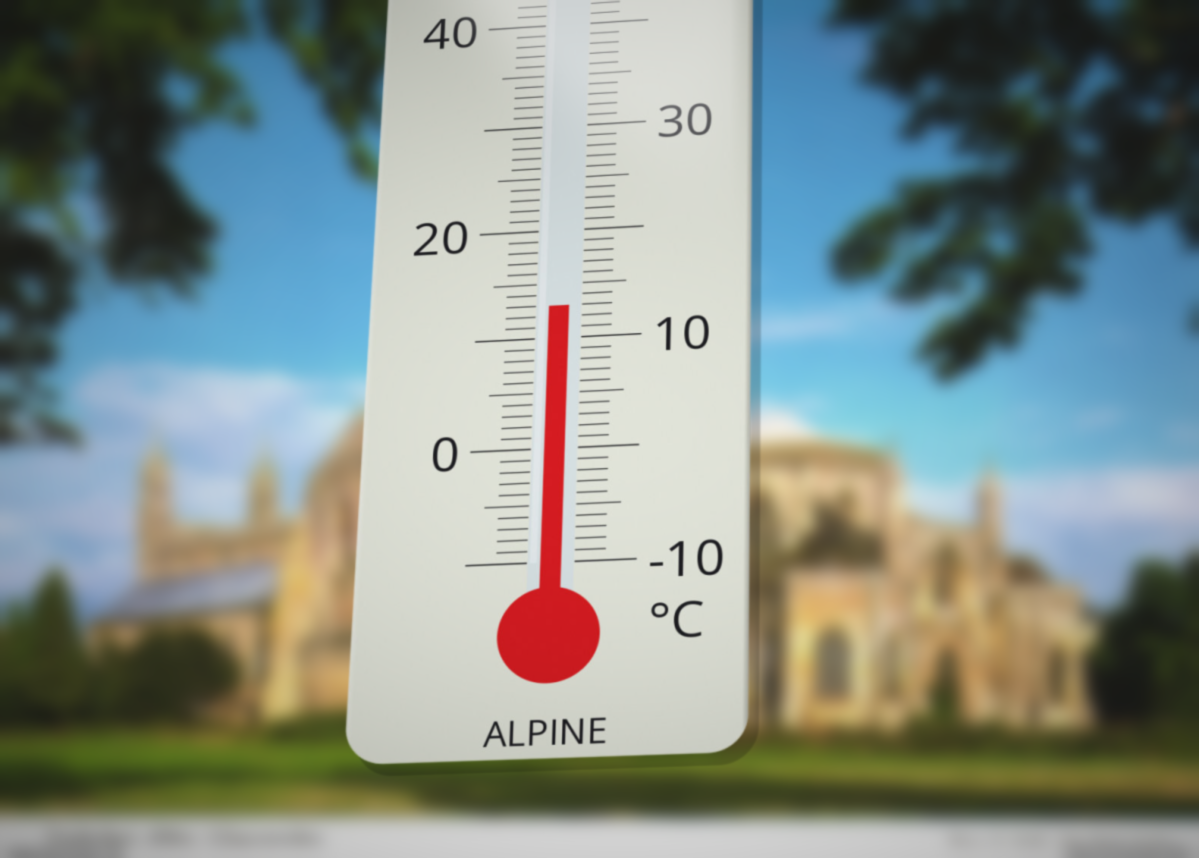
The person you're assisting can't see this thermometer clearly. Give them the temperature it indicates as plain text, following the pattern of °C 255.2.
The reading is °C 13
